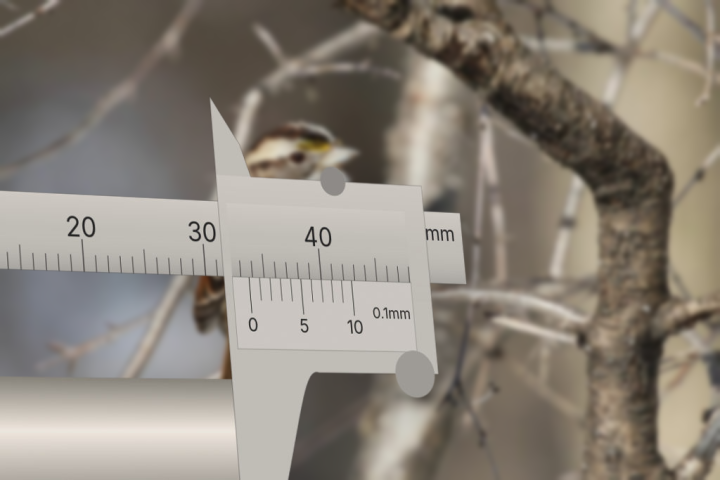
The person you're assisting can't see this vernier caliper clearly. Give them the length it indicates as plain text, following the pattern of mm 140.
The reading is mm 33.7
